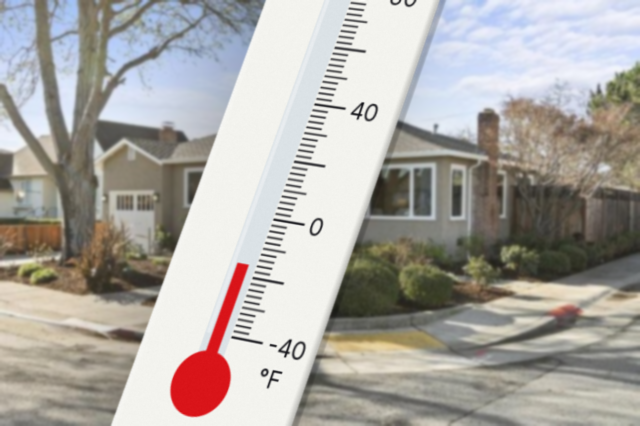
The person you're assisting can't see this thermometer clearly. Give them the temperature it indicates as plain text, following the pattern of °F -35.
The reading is °F -16
